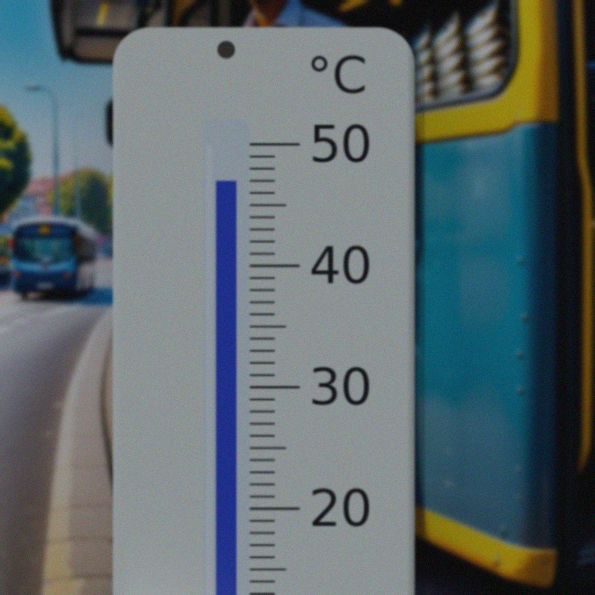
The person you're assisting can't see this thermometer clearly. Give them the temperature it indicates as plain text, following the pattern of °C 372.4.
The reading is °C 47
